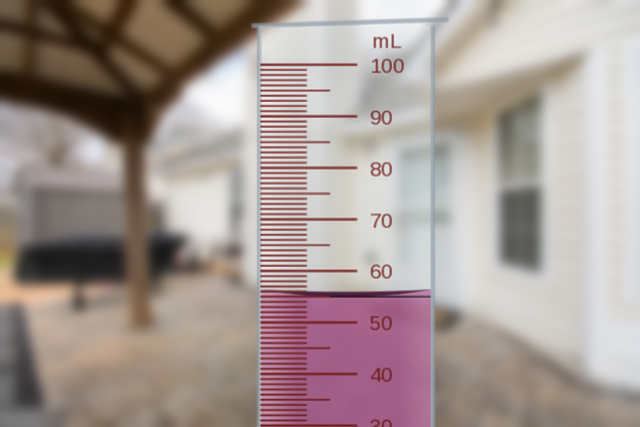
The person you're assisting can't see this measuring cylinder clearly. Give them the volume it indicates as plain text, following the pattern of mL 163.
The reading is mL 55
